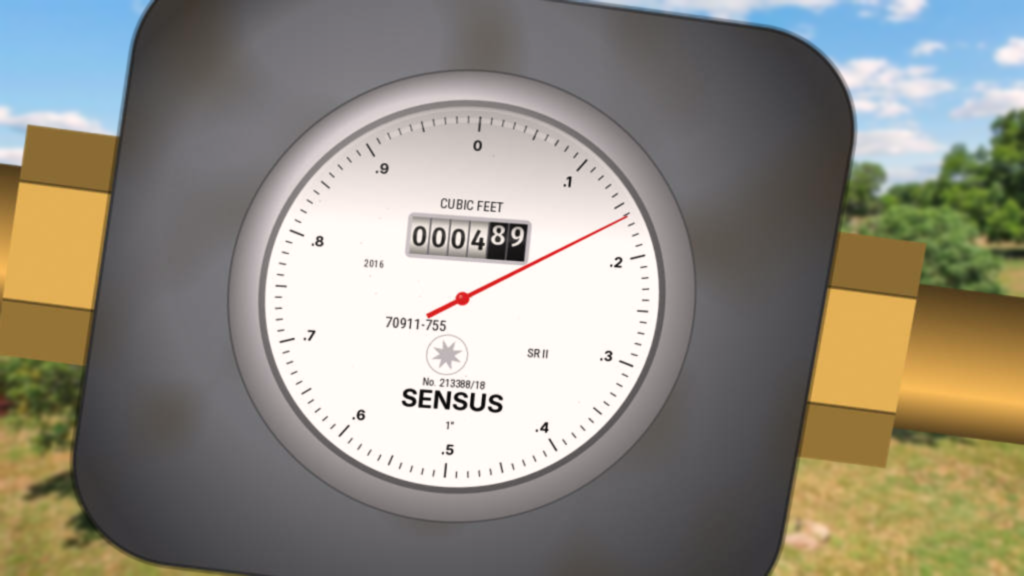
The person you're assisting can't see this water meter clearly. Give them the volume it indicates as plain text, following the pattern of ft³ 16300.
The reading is ft³ 489.16
